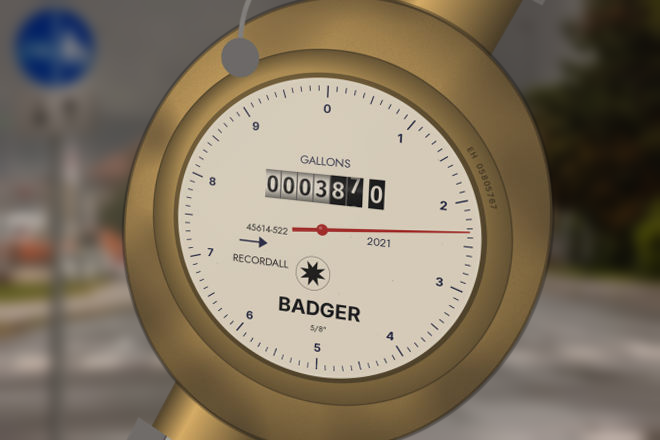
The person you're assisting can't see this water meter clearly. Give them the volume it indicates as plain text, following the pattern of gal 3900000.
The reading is gal 3872.3
